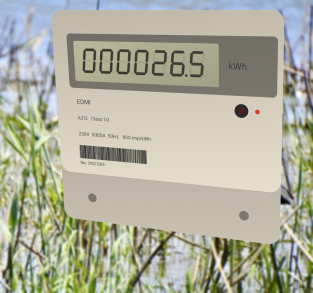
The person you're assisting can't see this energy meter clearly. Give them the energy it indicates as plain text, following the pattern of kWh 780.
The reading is kWh 26.5
